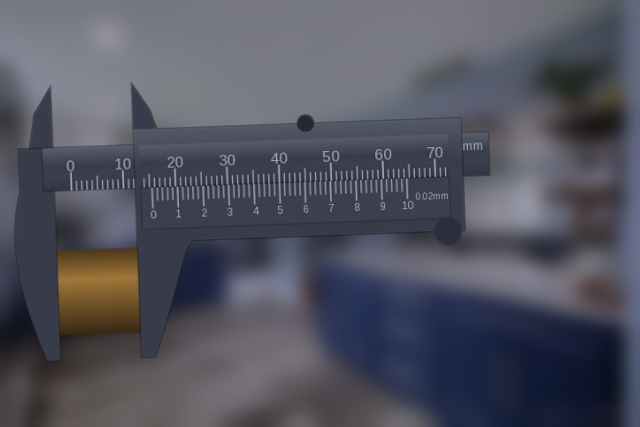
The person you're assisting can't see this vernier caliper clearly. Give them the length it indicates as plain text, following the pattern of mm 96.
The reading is mm 15.5
